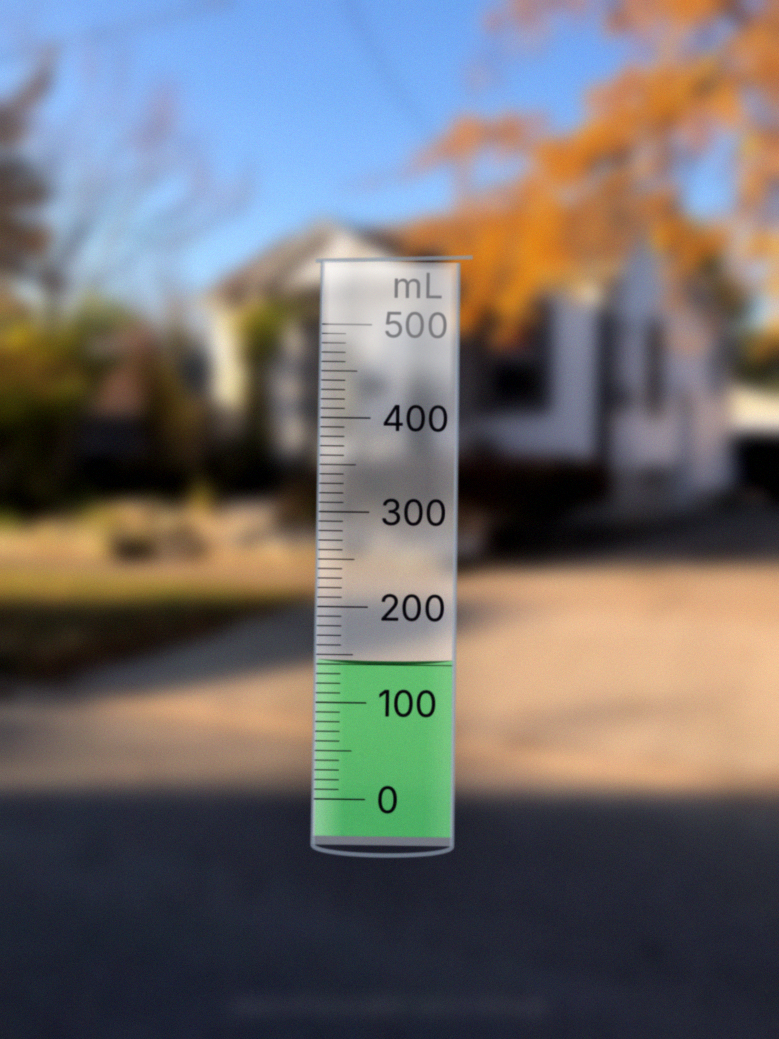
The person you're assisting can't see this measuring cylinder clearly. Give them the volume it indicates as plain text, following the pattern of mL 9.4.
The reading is mL 140
